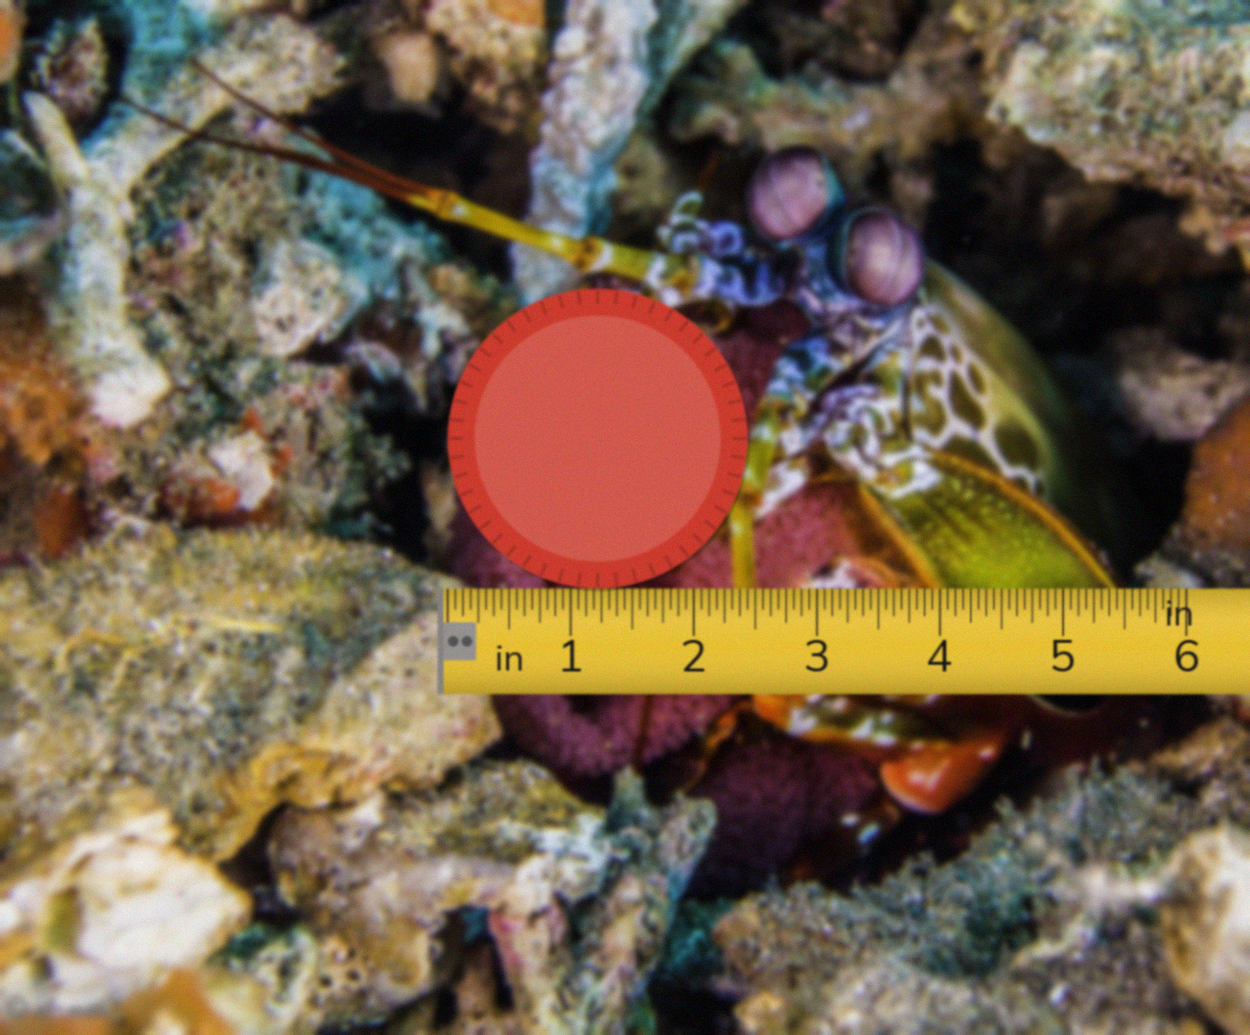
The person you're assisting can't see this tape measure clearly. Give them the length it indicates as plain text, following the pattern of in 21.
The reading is in 2.4375
